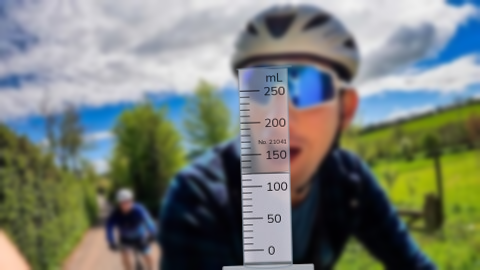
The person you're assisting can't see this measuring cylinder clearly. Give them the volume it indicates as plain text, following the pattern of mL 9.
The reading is mL 120
